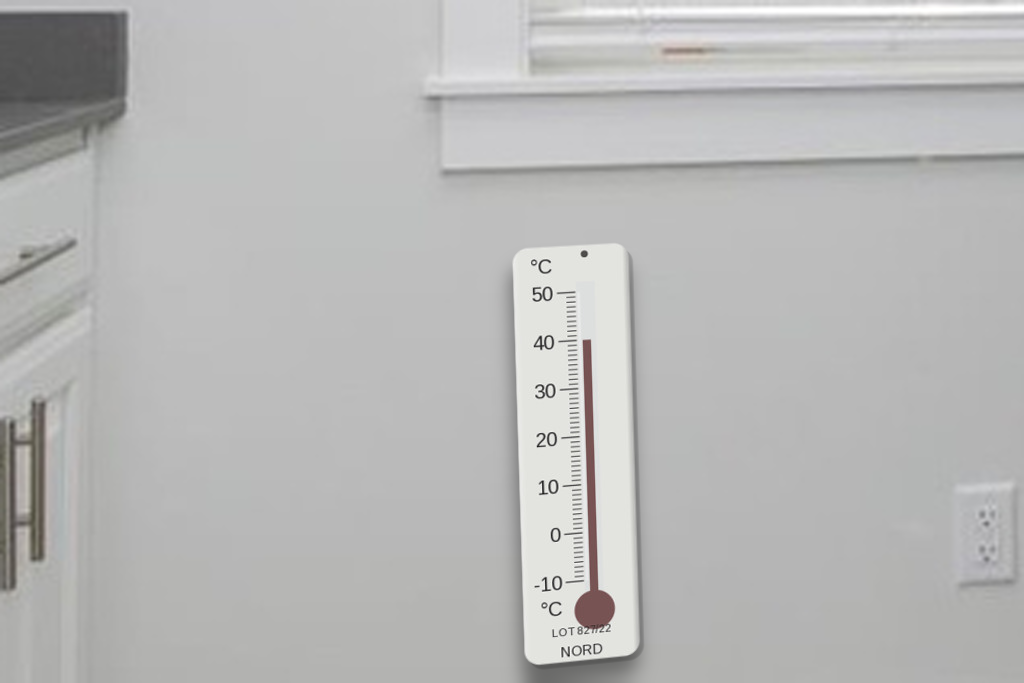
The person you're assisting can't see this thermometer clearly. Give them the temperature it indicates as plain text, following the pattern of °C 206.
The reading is °C 40
